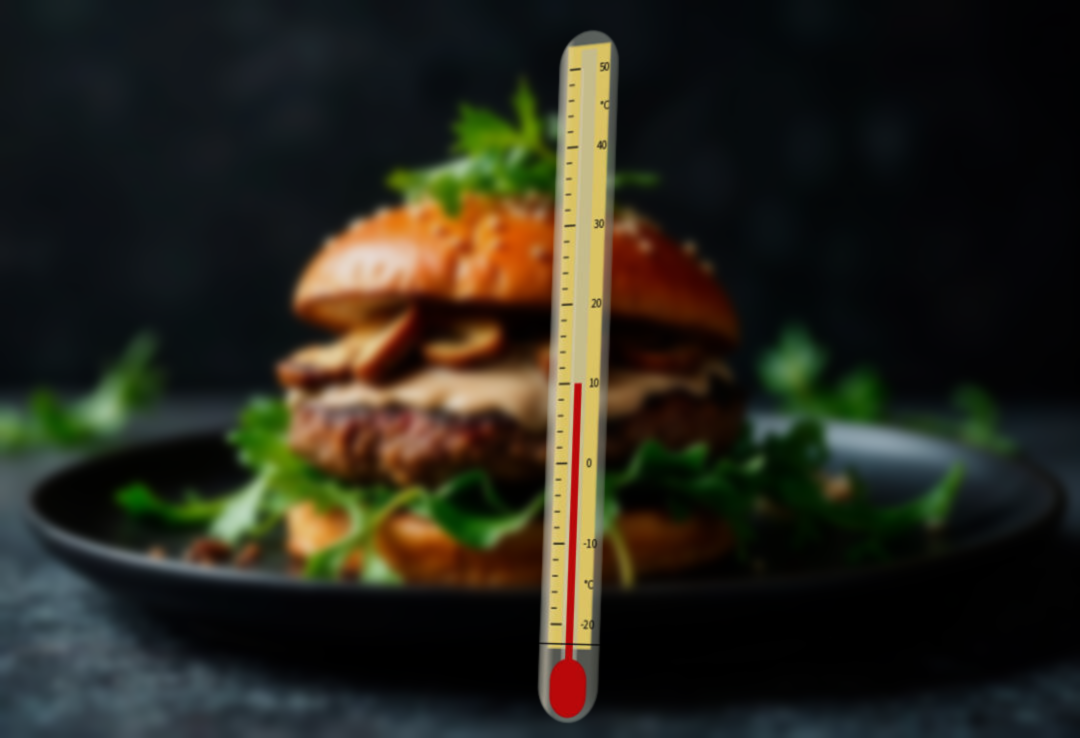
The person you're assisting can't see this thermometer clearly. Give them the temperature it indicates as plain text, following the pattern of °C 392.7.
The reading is °C 10
